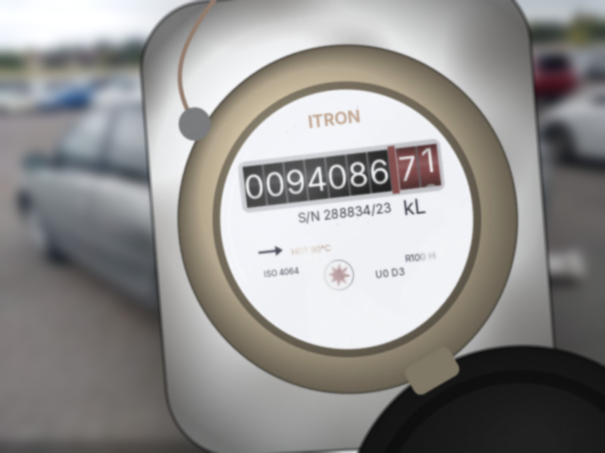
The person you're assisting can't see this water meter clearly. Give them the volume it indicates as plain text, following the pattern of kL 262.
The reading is kL 94086.71
